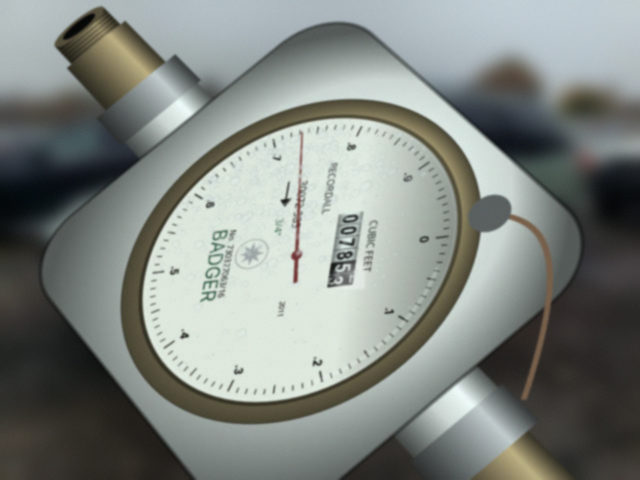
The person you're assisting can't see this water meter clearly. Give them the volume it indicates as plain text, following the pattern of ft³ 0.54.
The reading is ft³ 7852.73
